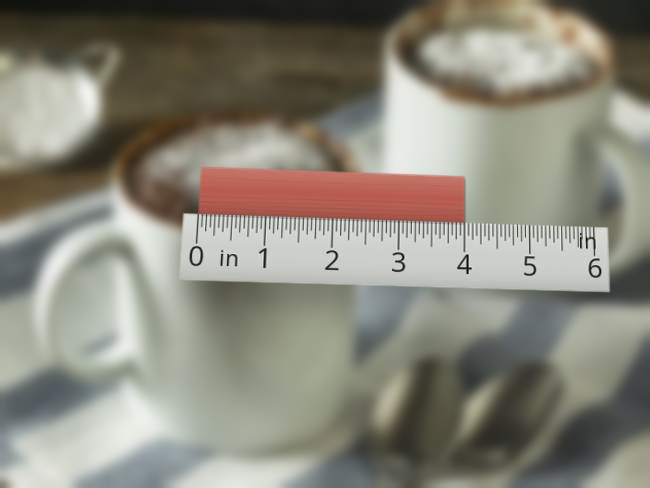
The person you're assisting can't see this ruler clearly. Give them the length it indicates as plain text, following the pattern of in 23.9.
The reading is in 4
